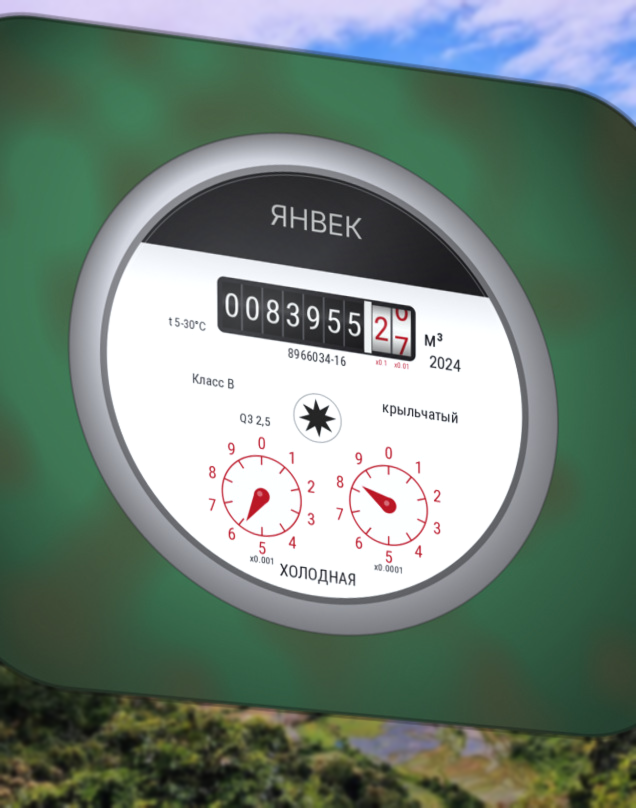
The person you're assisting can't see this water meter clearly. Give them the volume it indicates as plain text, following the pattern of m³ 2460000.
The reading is m³ 83955.2658
